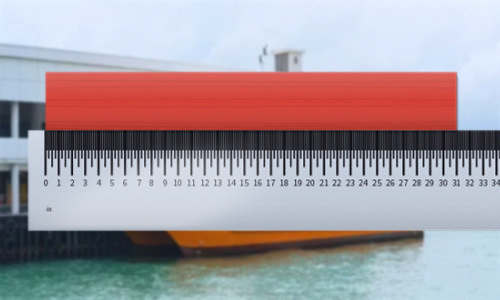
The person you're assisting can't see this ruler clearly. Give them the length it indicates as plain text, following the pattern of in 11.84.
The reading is in 31
